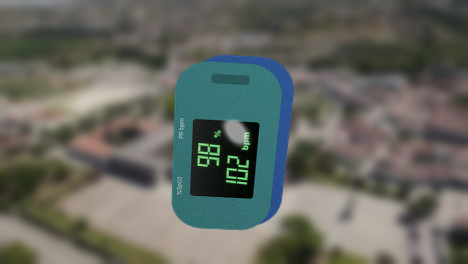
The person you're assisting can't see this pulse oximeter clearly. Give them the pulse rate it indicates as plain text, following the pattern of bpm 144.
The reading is bpm 102
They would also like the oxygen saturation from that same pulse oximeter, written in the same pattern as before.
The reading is % 98
